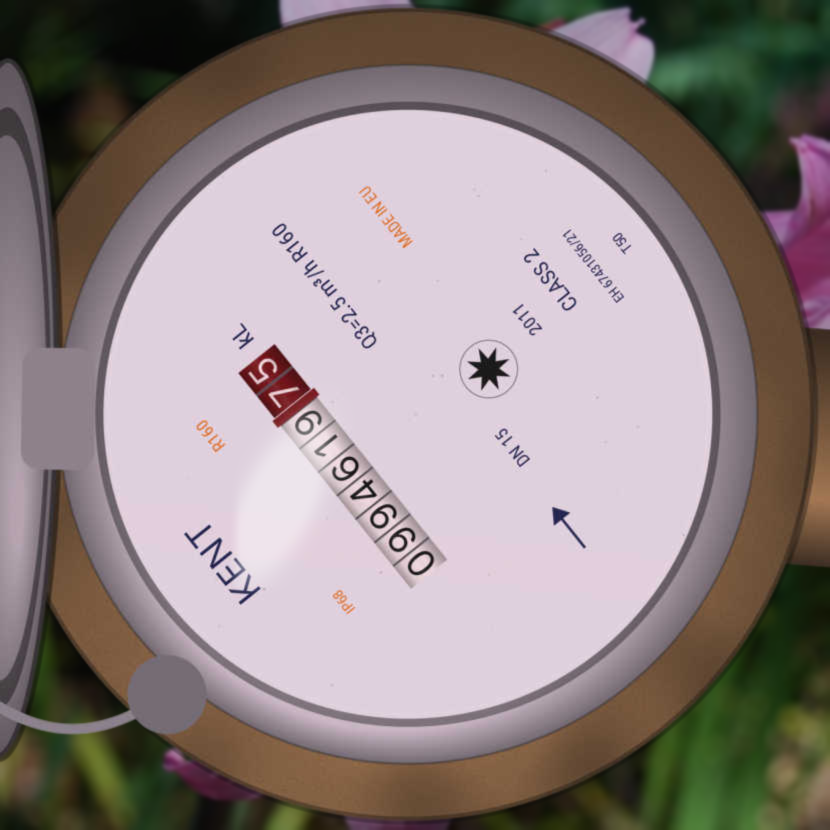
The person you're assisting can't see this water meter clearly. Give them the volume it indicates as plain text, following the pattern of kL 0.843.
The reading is kL 994619.75
